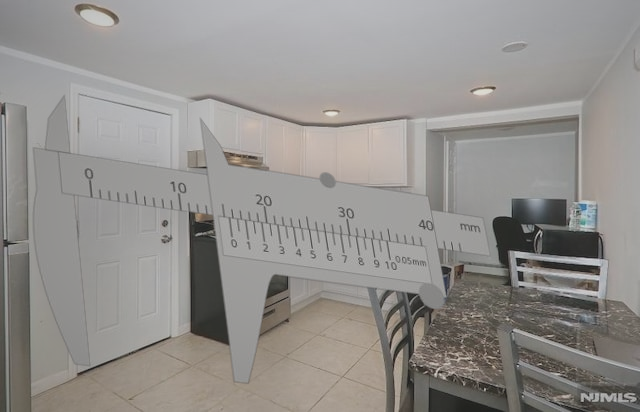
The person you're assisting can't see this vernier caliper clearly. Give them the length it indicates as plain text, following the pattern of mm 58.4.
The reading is mm 15.6
